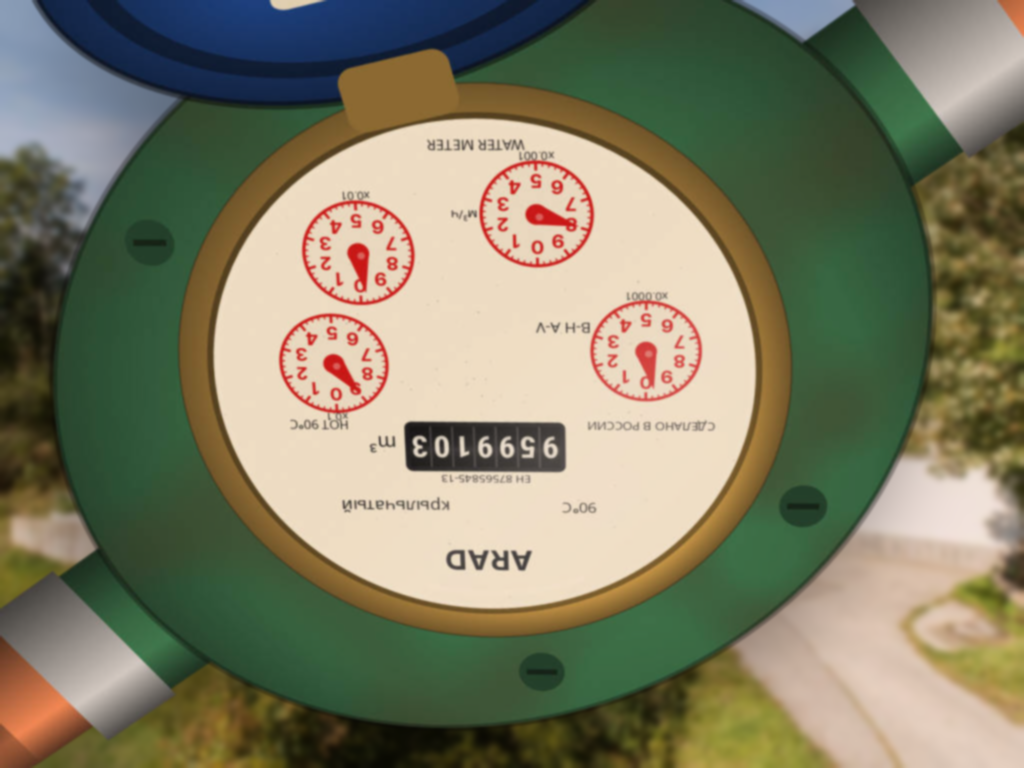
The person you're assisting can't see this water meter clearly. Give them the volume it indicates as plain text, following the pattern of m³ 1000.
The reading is m³ 9599103.8979
